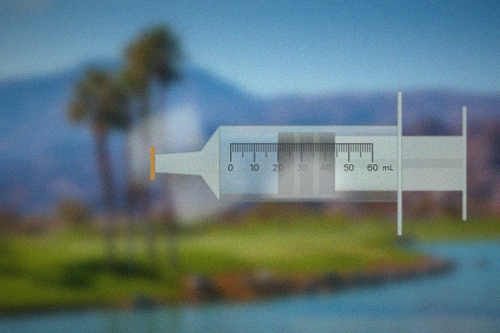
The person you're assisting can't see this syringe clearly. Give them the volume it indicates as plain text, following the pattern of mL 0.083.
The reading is mL 20
